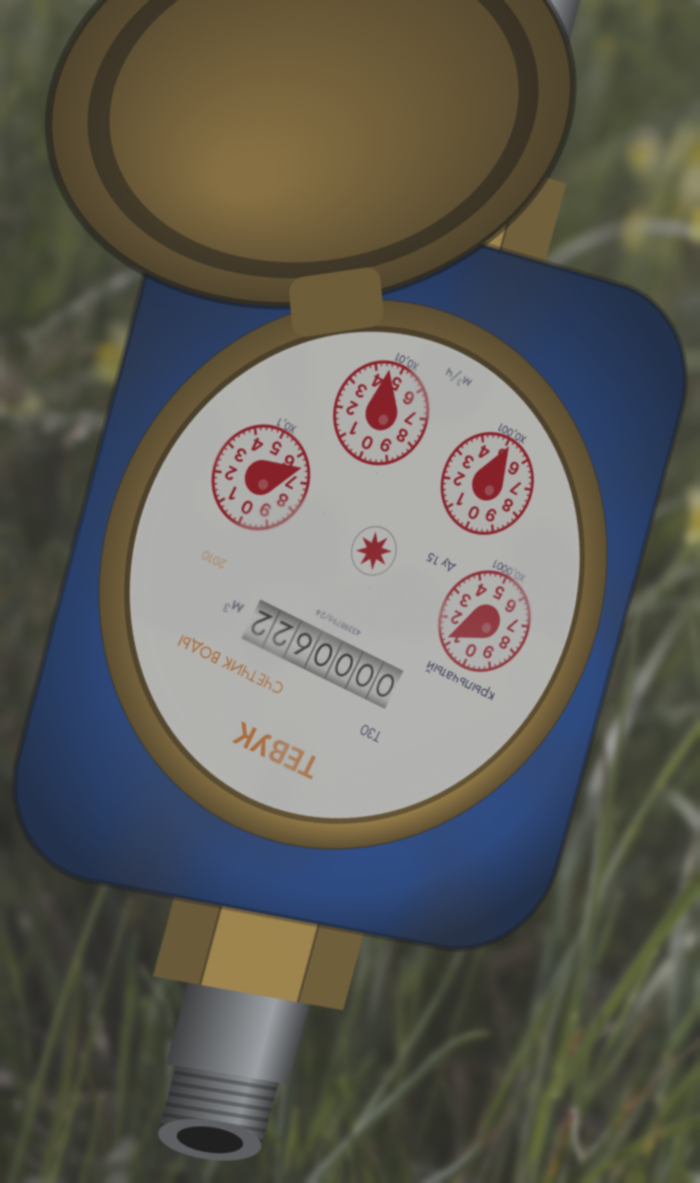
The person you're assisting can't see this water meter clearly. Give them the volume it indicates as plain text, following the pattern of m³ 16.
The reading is m³ 622.6451
